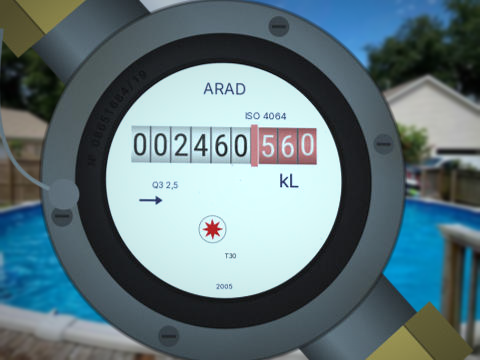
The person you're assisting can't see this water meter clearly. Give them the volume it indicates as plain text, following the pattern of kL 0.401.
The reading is kL 2460.560
